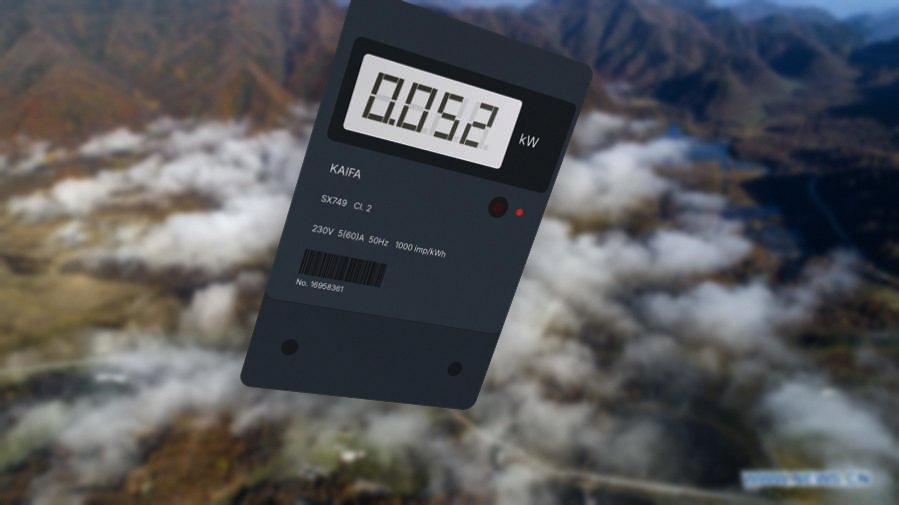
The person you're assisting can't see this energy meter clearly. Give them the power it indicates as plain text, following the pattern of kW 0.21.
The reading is kW 0.052
